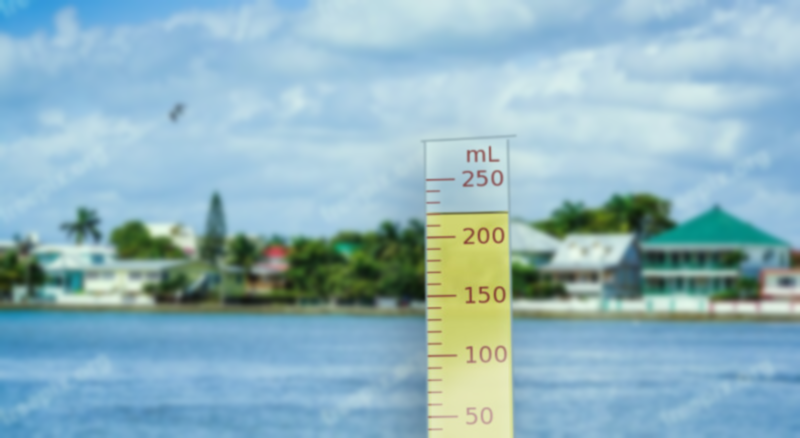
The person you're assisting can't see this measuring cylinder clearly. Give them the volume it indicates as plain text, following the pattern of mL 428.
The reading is mL 220
